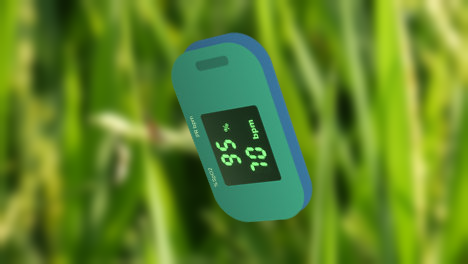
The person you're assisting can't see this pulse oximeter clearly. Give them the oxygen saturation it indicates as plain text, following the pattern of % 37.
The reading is % 95
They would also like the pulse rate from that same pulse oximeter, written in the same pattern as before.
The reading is bpm 70
